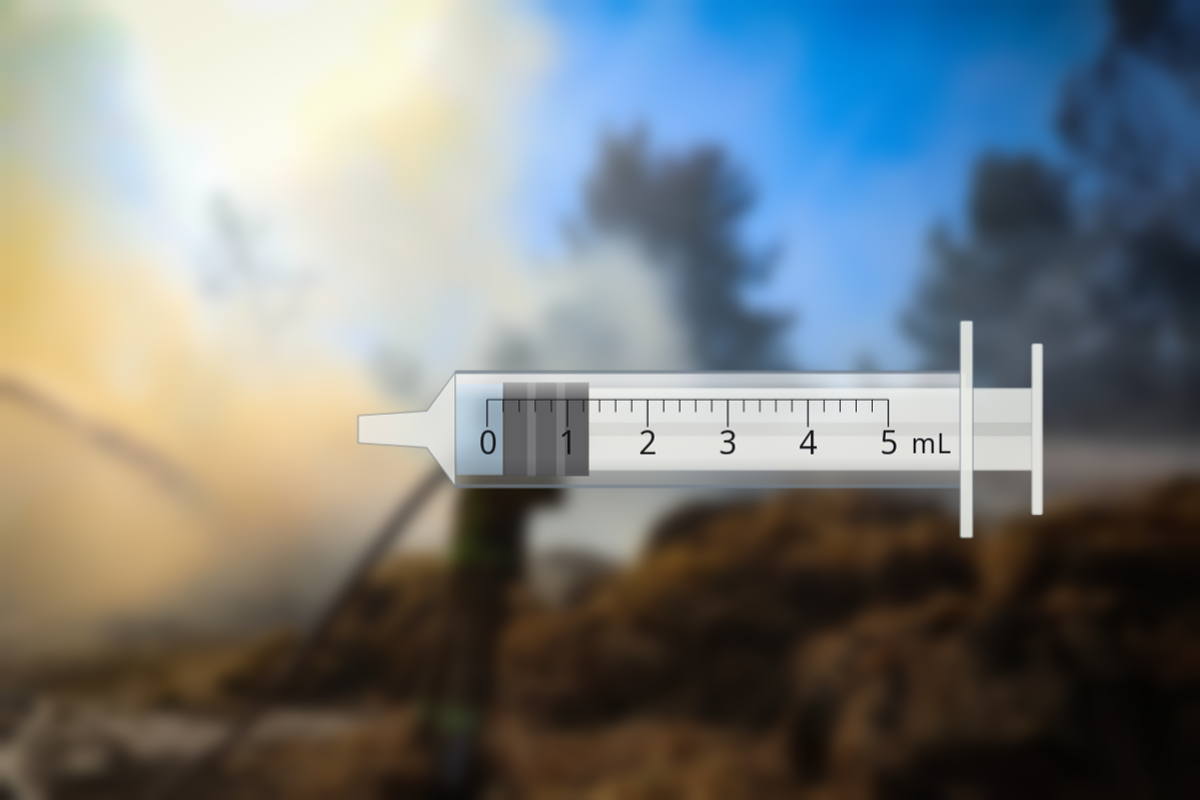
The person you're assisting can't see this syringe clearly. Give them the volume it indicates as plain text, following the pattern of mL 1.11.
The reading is mL 0.2
